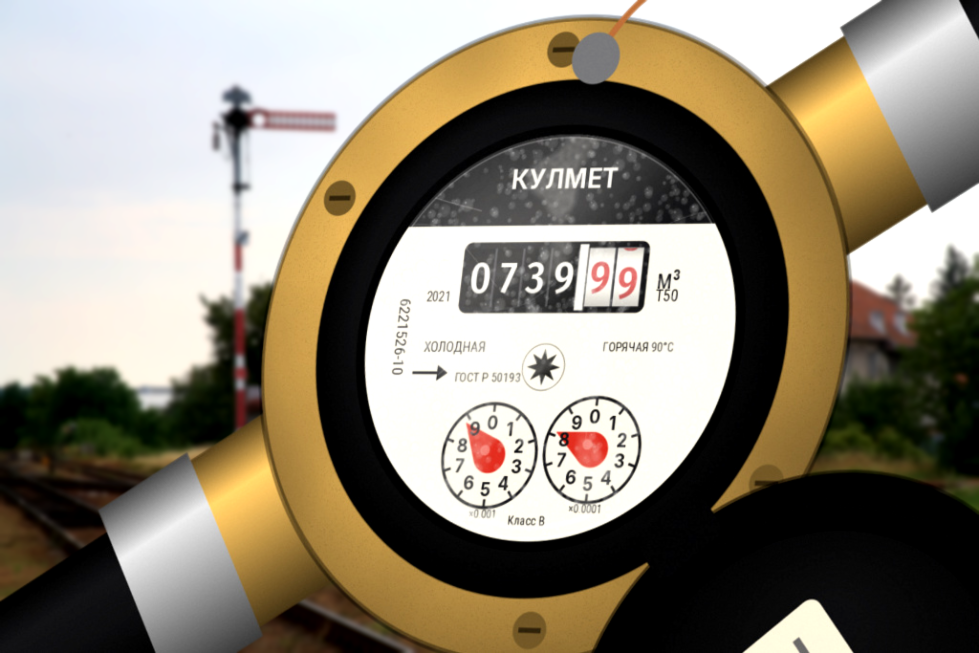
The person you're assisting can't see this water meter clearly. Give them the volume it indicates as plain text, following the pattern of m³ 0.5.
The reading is m³ 739.9888
